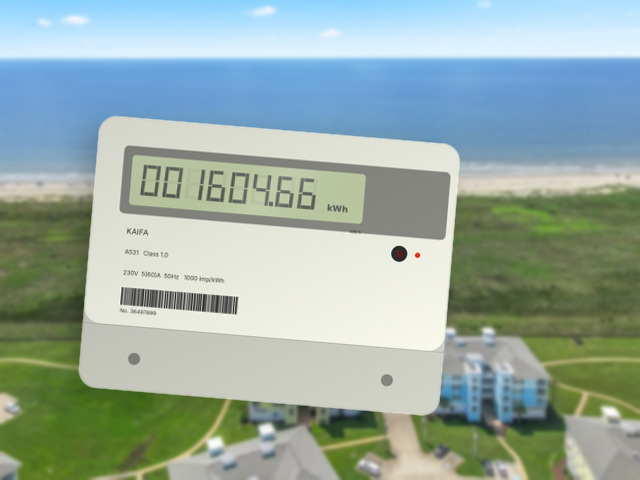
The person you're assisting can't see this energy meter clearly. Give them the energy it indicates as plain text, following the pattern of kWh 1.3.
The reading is kWh 1604.66
